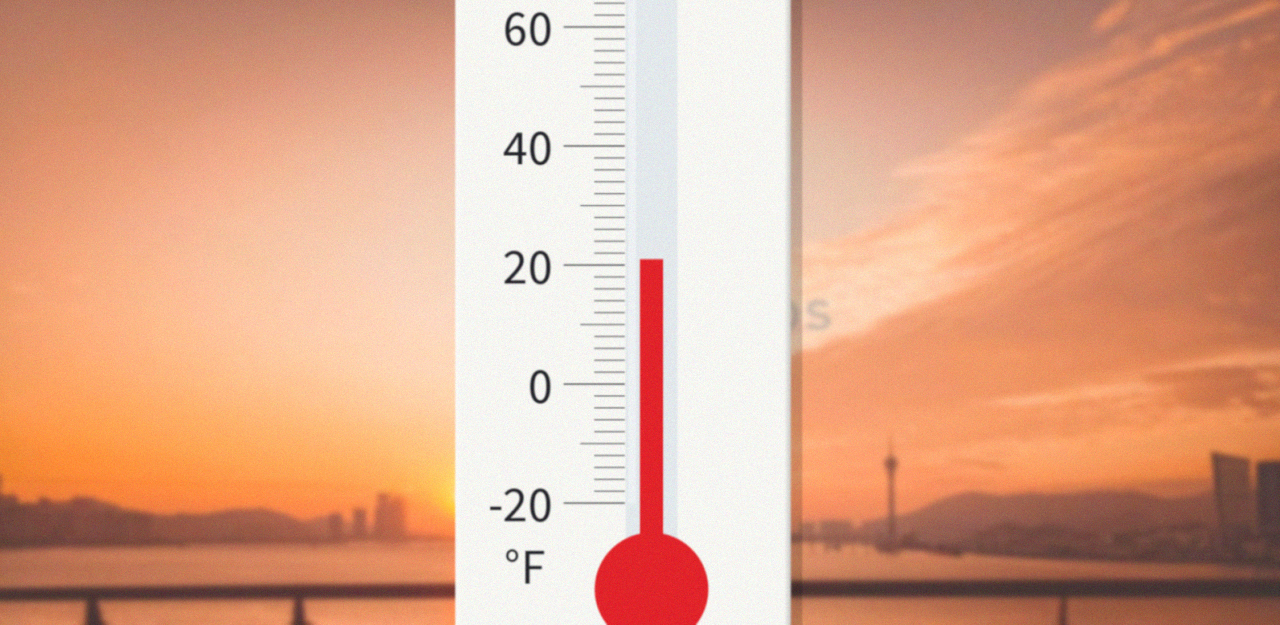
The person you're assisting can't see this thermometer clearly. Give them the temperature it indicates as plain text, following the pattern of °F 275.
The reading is °F 21
